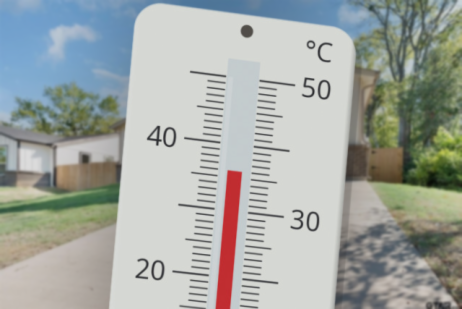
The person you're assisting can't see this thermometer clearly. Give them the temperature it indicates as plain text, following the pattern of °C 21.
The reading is °C 36
